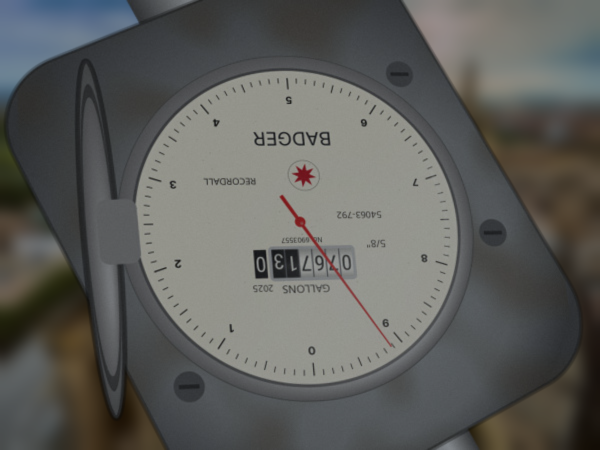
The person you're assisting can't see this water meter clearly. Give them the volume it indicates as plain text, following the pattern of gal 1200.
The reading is gal 767129.1
